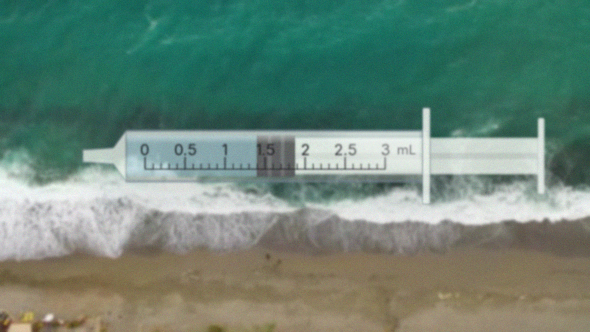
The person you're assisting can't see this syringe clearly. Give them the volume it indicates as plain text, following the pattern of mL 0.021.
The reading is mL 1.4
